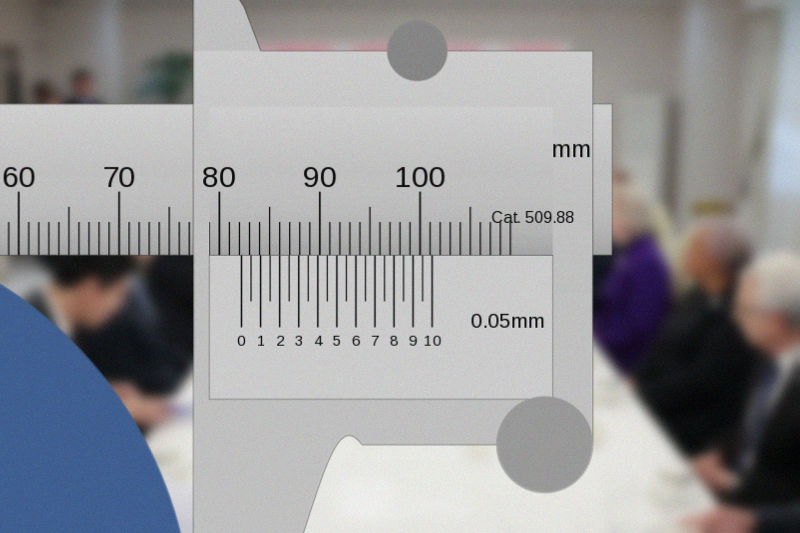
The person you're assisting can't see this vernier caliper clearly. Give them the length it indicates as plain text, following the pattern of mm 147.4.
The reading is mm 82.2
